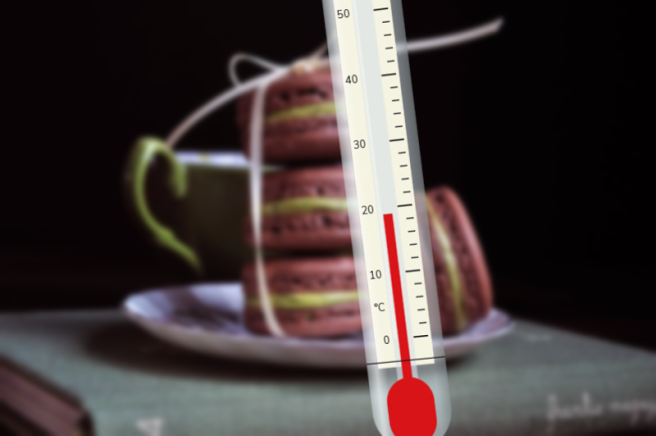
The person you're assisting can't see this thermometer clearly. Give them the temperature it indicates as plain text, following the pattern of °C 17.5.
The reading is °C 19
